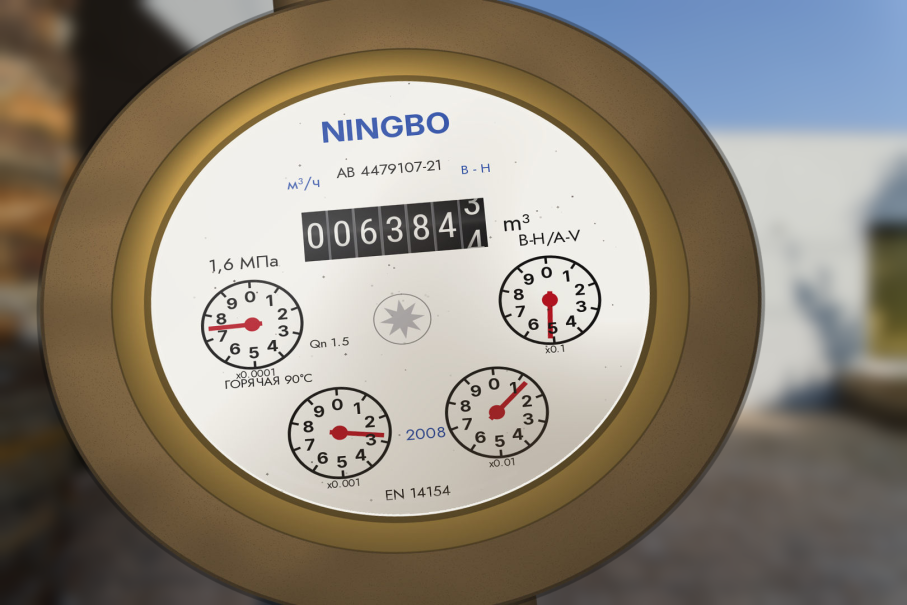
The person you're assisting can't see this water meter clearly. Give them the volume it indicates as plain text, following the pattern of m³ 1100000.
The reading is m³ 63843.5127
